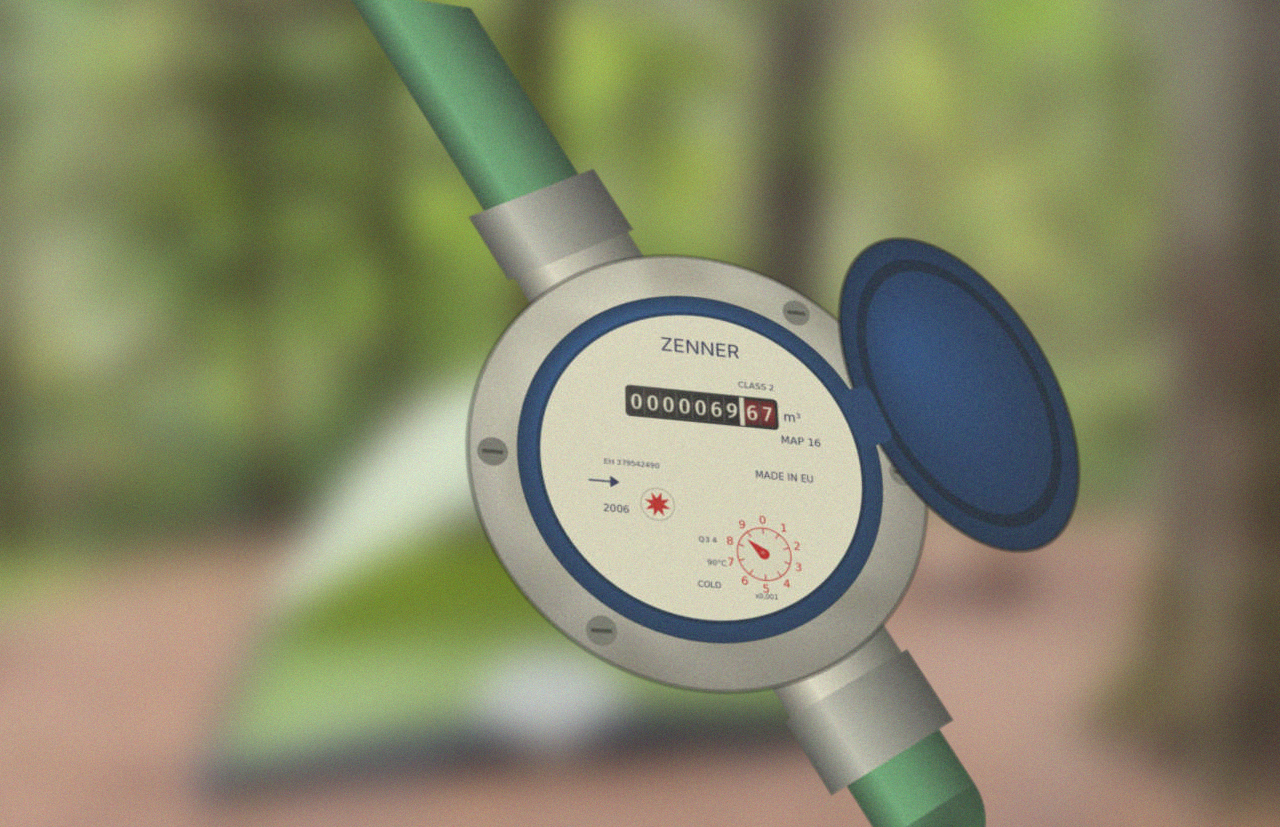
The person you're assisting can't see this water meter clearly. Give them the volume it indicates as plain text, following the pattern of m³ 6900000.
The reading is m³ 69.678
